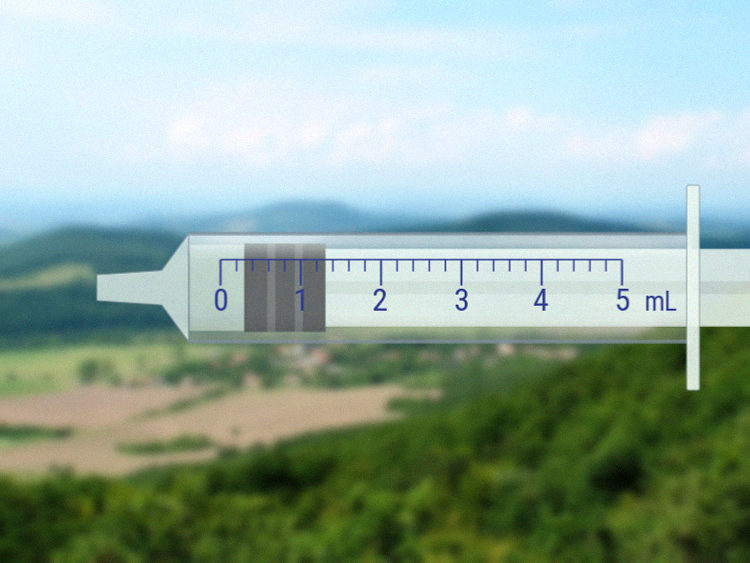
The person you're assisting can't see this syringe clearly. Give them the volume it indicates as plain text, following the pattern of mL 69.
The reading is mL 0.3
